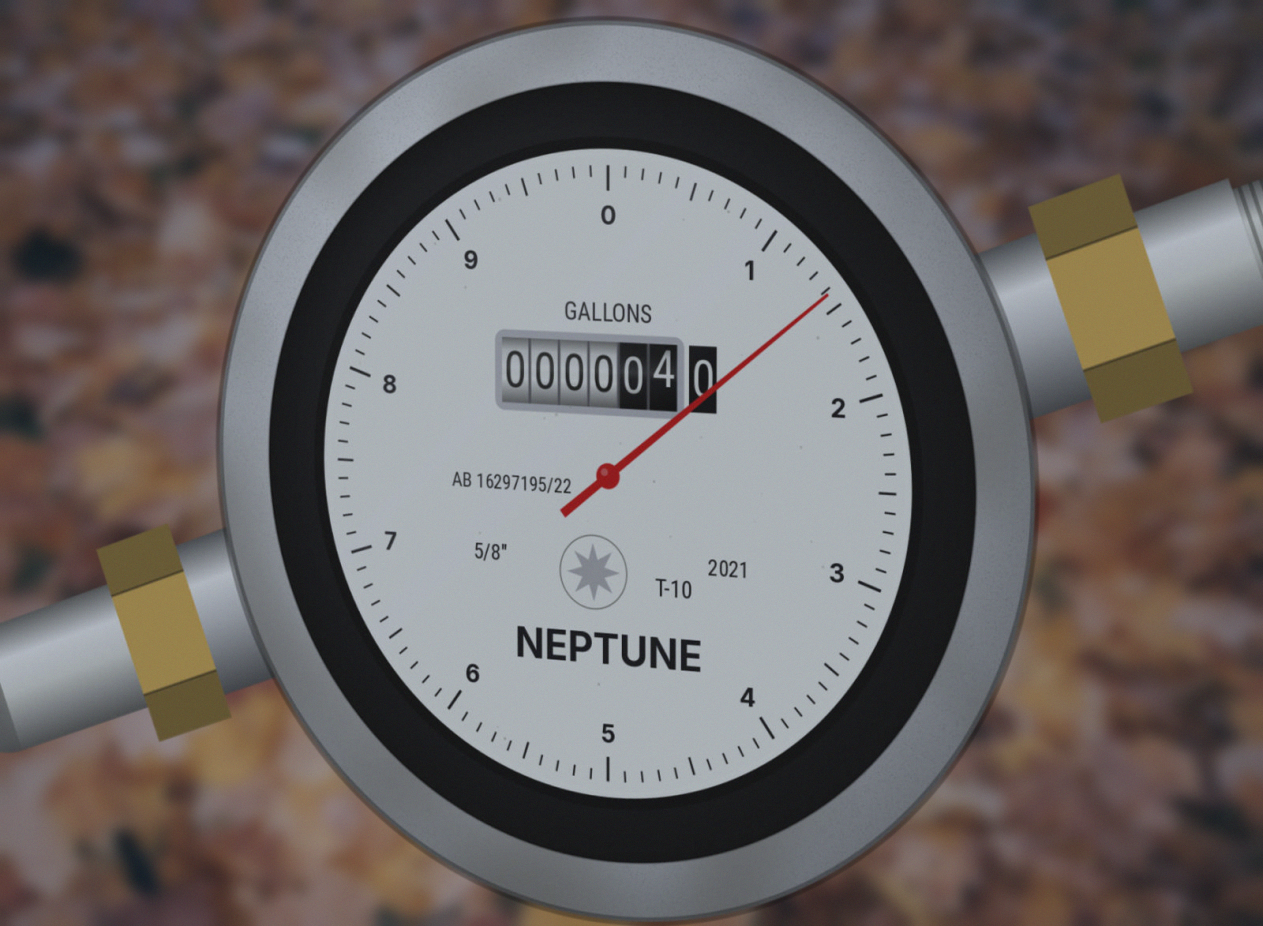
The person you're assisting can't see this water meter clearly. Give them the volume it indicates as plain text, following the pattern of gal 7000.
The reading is gal 41.4
